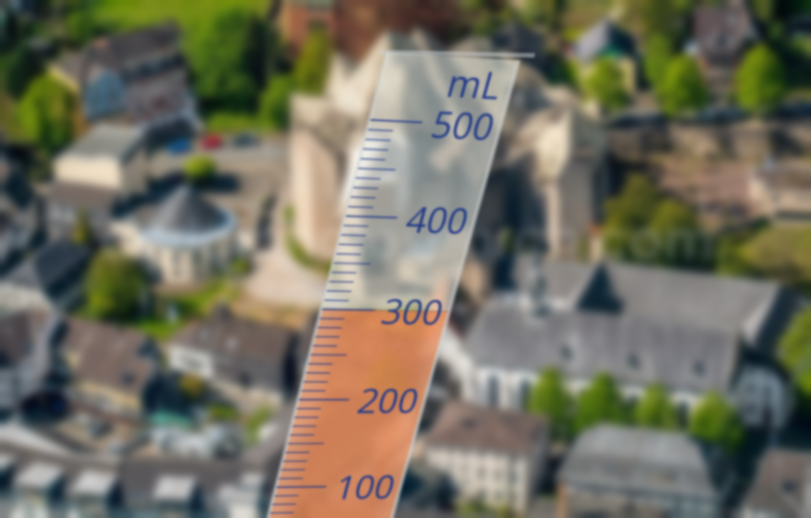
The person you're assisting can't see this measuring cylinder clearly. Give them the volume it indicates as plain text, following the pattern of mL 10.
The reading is mL 300
